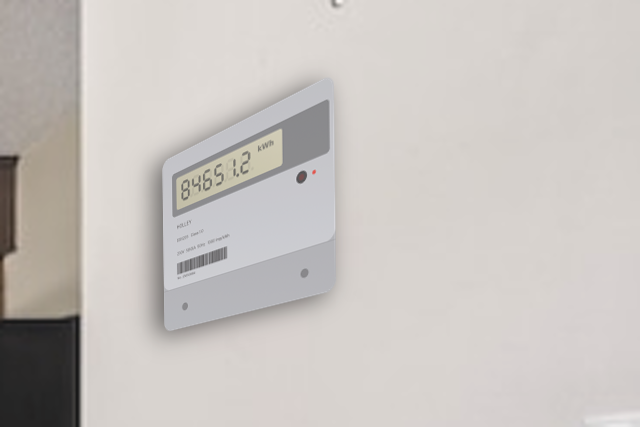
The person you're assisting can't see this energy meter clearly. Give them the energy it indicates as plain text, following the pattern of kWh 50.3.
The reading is kWh 84651.2
